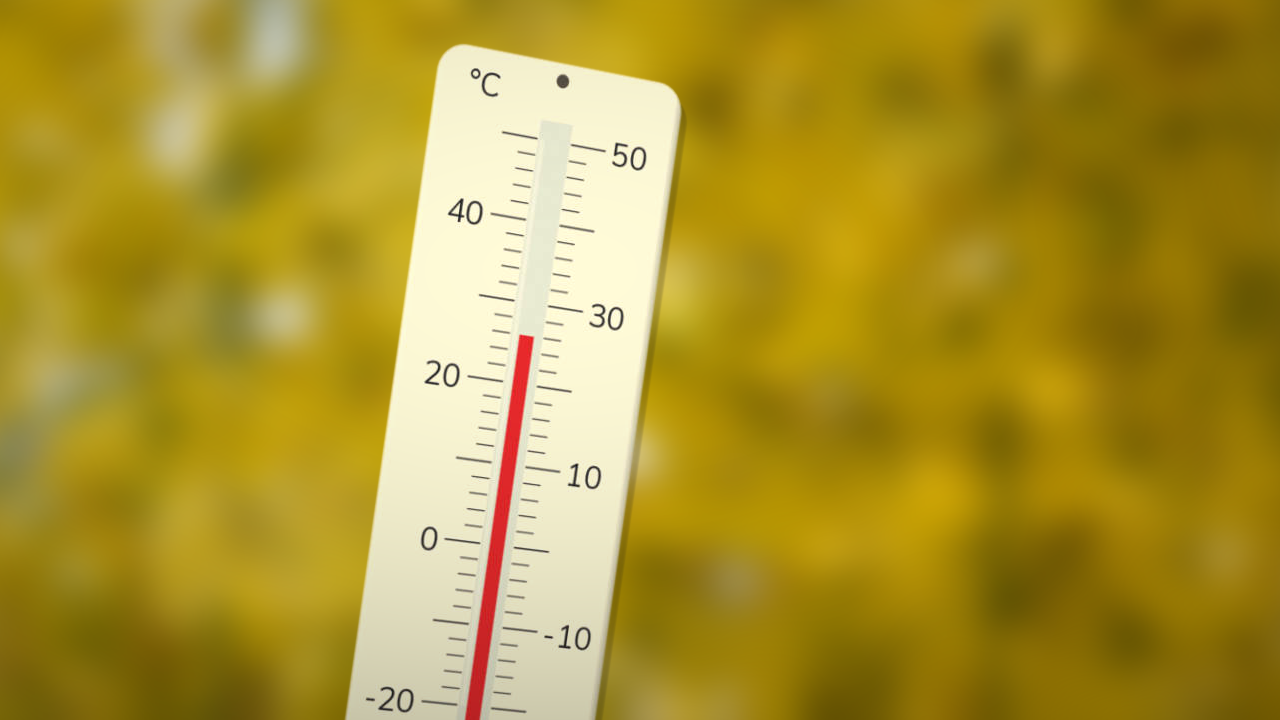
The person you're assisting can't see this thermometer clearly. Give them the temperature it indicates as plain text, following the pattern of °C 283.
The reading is °C 26
